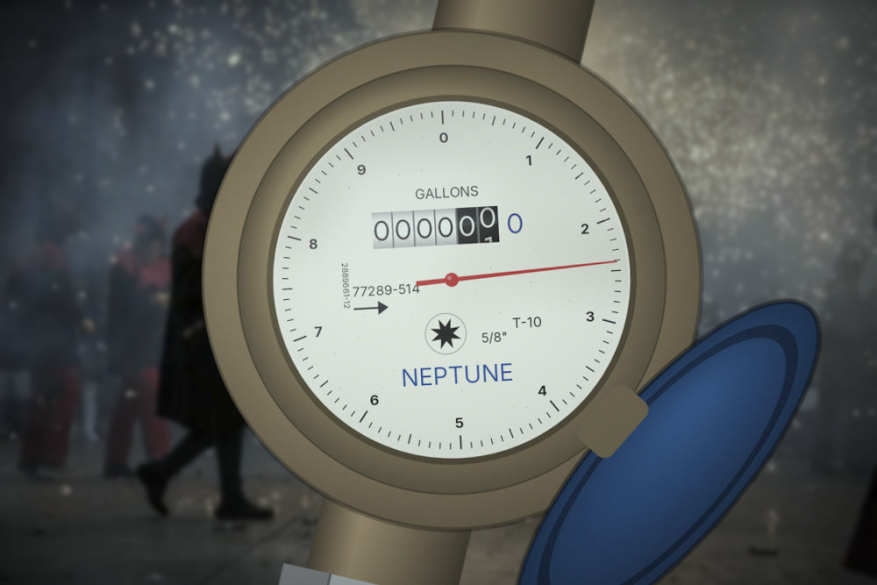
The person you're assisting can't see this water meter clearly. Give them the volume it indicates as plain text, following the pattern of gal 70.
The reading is gal 2.4
